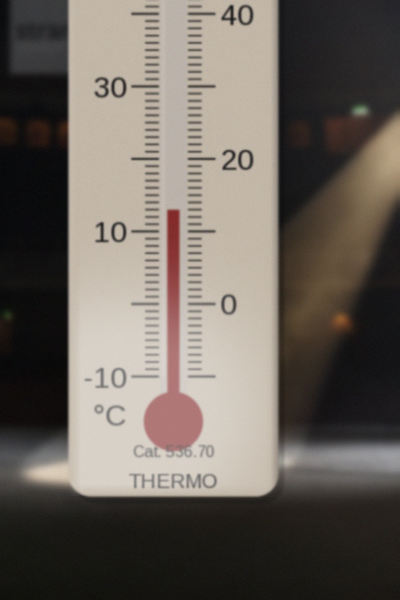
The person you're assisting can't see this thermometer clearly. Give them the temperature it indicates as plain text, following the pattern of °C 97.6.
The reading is °C 13
